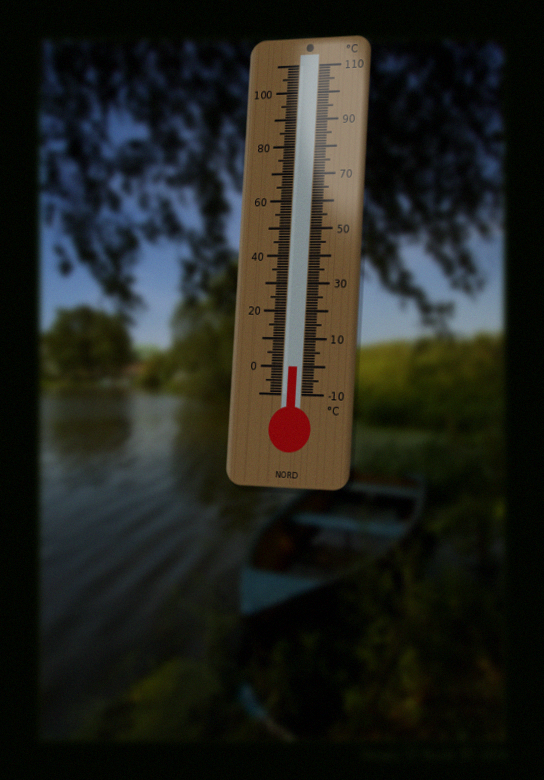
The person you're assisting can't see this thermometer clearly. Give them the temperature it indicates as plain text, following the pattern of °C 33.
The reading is °C 0
